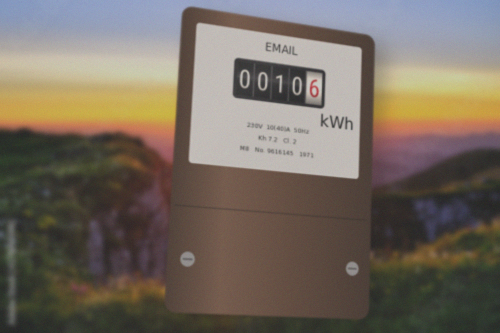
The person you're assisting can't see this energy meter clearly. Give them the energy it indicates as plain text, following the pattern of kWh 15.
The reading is kWh 10.6
